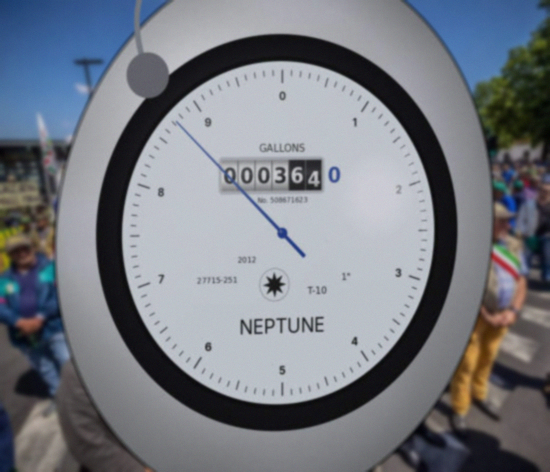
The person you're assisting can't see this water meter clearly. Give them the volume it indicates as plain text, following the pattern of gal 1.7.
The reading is gal 3638.7
